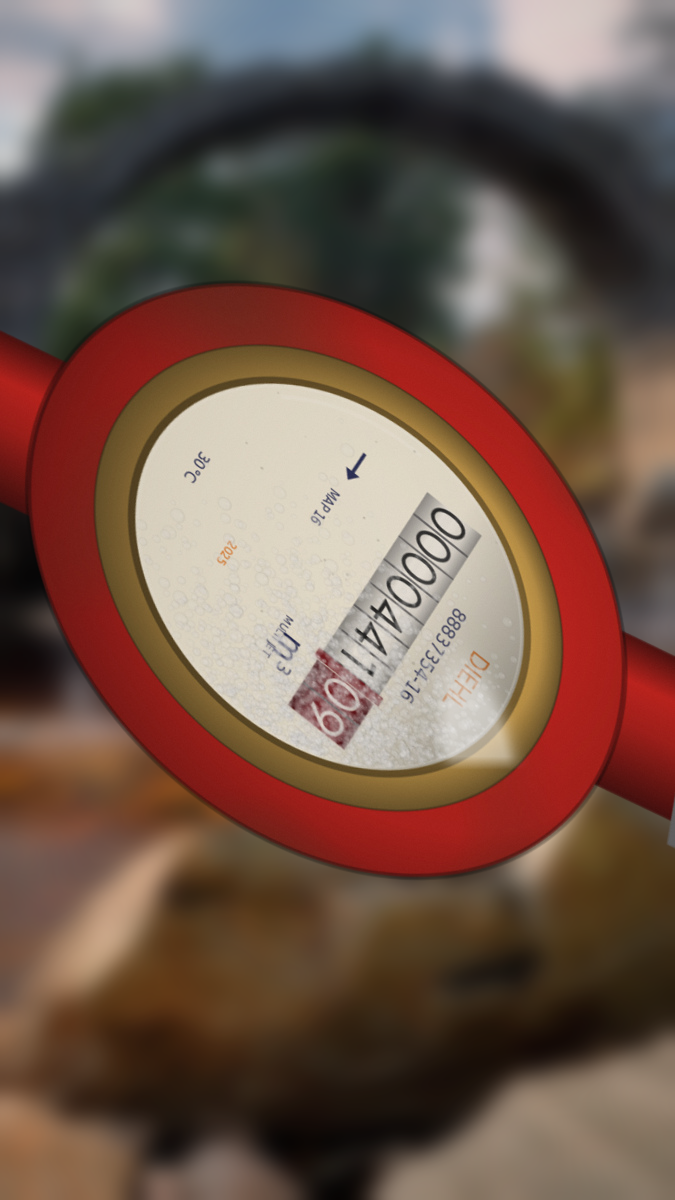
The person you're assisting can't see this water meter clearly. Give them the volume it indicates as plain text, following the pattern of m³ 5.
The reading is m³ 441.09
